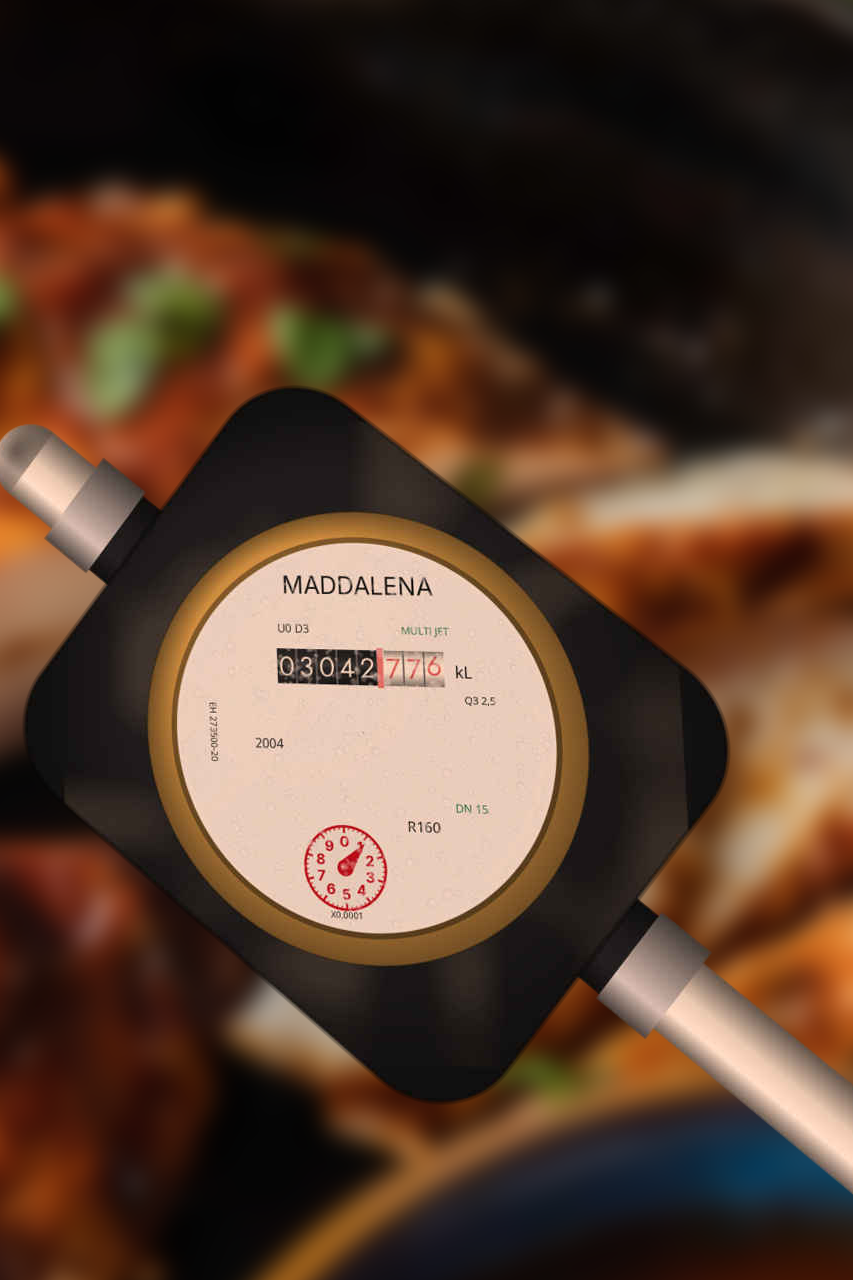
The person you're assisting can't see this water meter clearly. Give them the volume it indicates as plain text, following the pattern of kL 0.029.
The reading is kL 3042.7761
